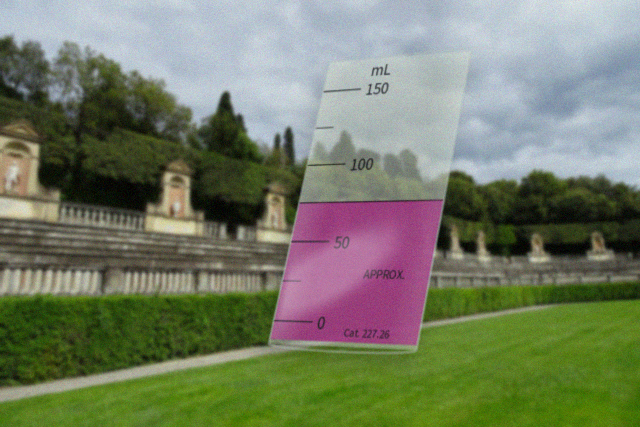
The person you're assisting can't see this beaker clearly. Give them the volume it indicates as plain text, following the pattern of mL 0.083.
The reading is mL 75
